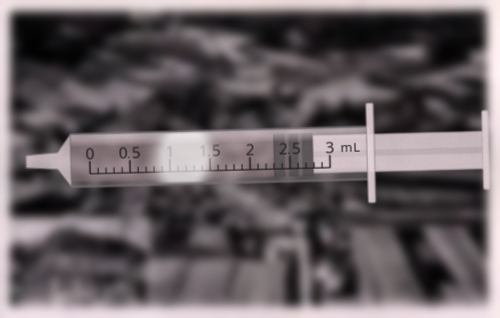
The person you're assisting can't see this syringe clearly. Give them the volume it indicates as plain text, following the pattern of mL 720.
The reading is mL 2.3
